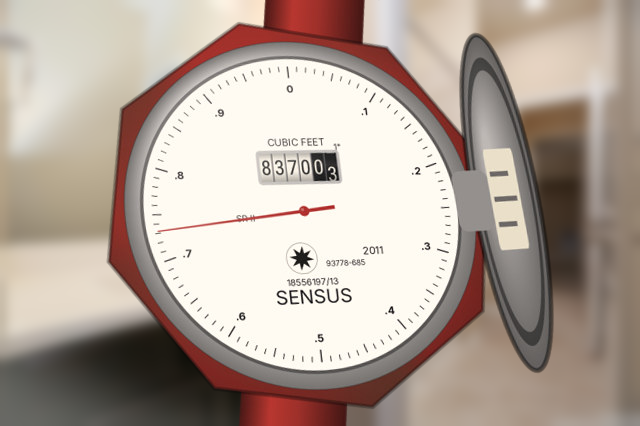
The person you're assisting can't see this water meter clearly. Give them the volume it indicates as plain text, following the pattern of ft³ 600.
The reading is ft³ 837002.73
